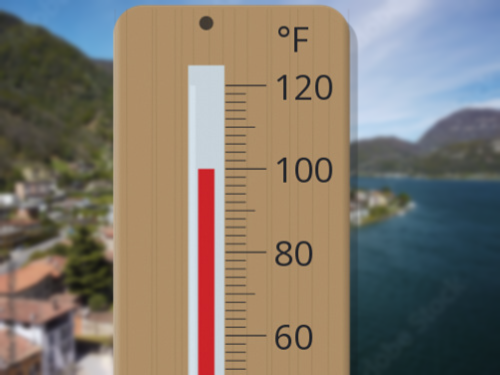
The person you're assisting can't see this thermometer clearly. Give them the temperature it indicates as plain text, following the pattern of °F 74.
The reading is °F 100
